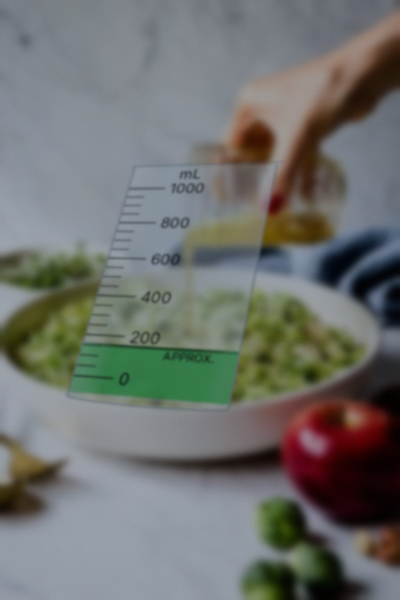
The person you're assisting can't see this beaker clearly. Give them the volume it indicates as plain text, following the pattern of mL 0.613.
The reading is mL 150
